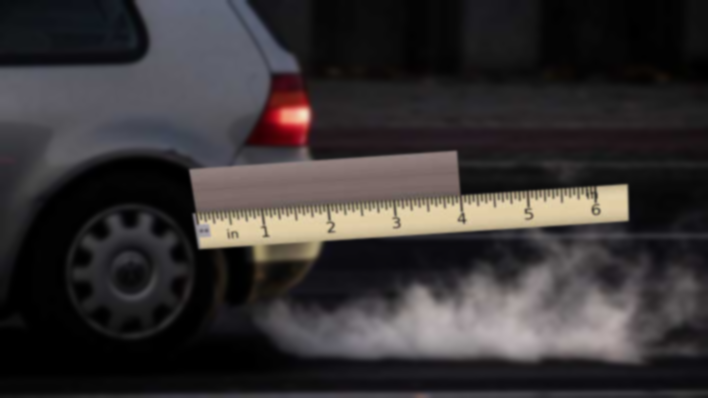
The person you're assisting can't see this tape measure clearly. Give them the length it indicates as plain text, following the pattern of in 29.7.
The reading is in 4
